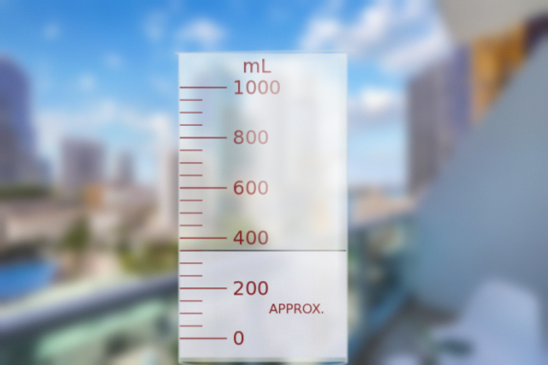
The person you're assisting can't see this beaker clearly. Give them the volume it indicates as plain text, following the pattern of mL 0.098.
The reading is mL 350
